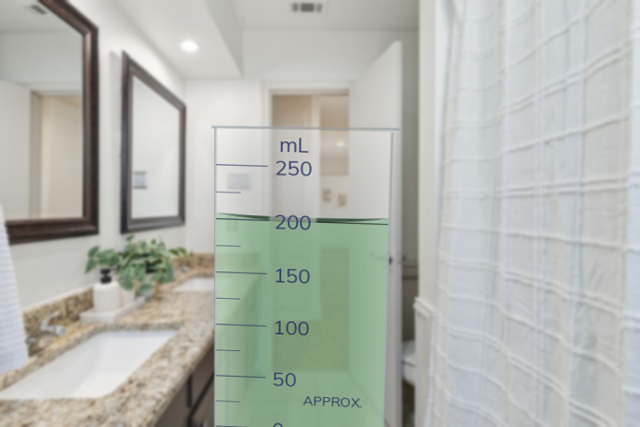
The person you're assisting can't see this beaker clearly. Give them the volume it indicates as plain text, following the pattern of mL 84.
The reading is mL 200
